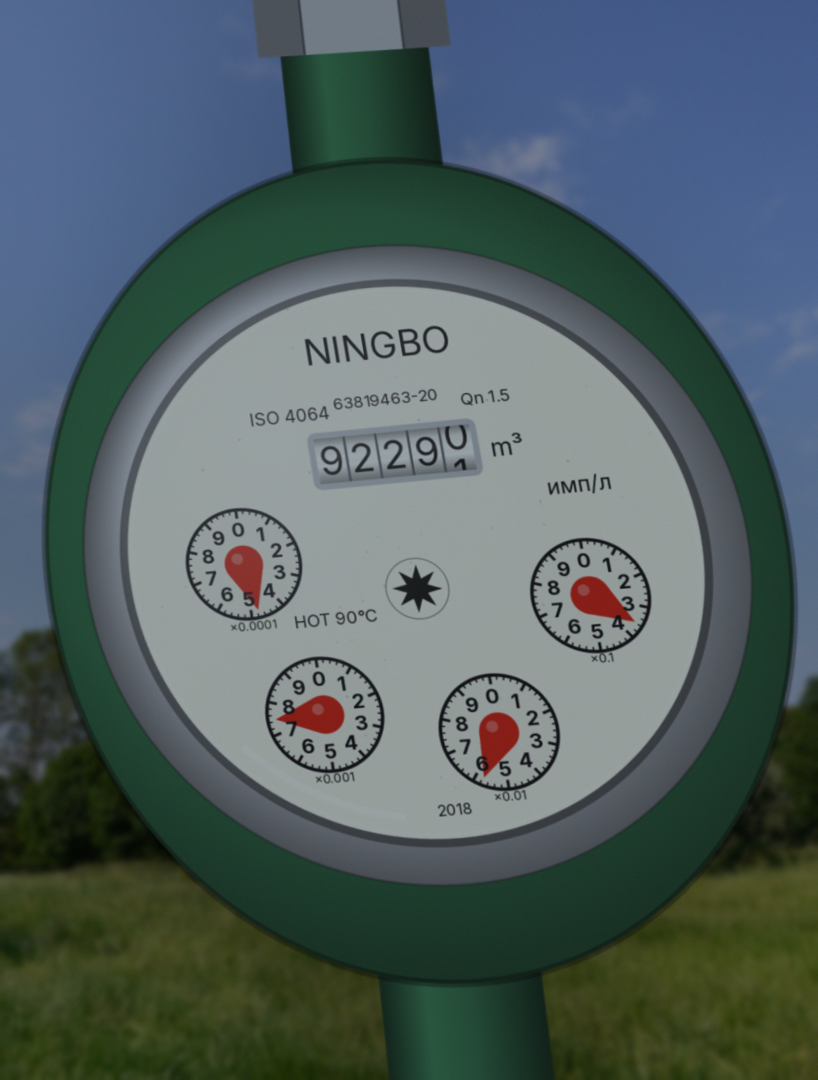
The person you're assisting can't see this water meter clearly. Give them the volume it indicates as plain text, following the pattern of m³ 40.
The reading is m³ 92290.3574
